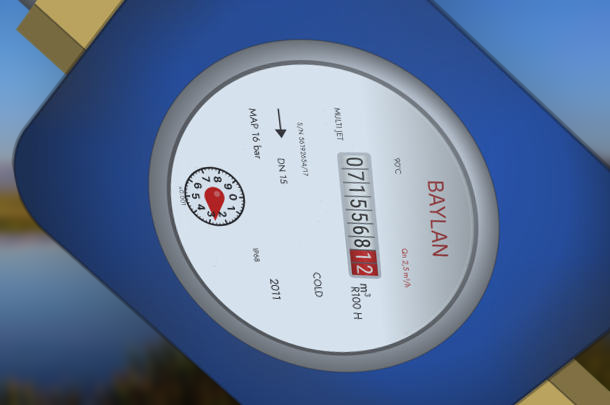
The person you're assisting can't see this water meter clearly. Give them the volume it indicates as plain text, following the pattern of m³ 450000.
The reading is m³ 715568.122
